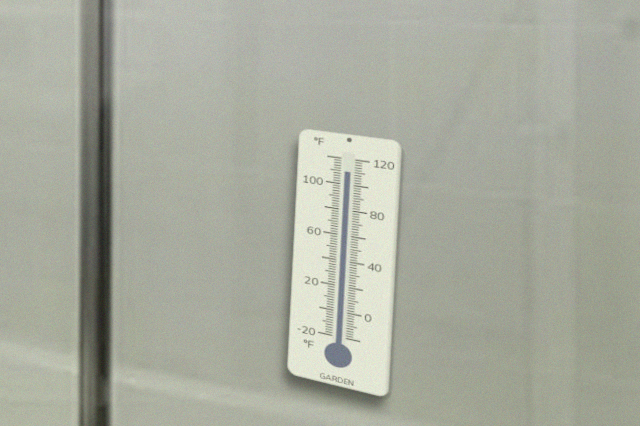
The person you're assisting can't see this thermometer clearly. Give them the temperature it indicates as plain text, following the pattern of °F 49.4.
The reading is °F 110
